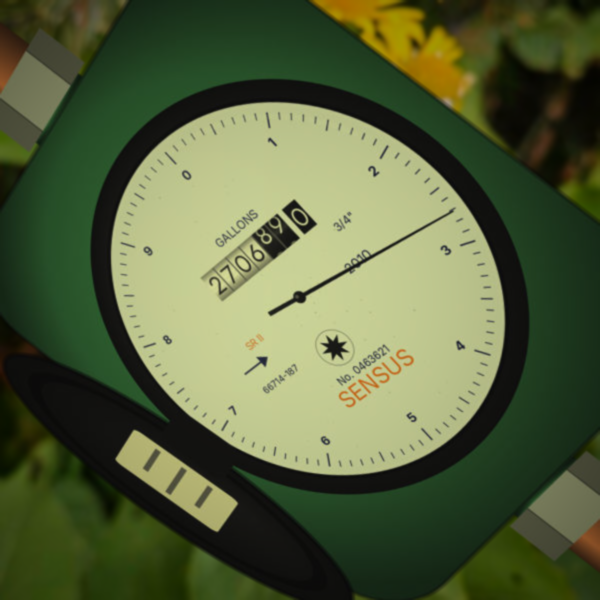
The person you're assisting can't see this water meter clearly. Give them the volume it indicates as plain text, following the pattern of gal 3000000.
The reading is gal 2706892.7
